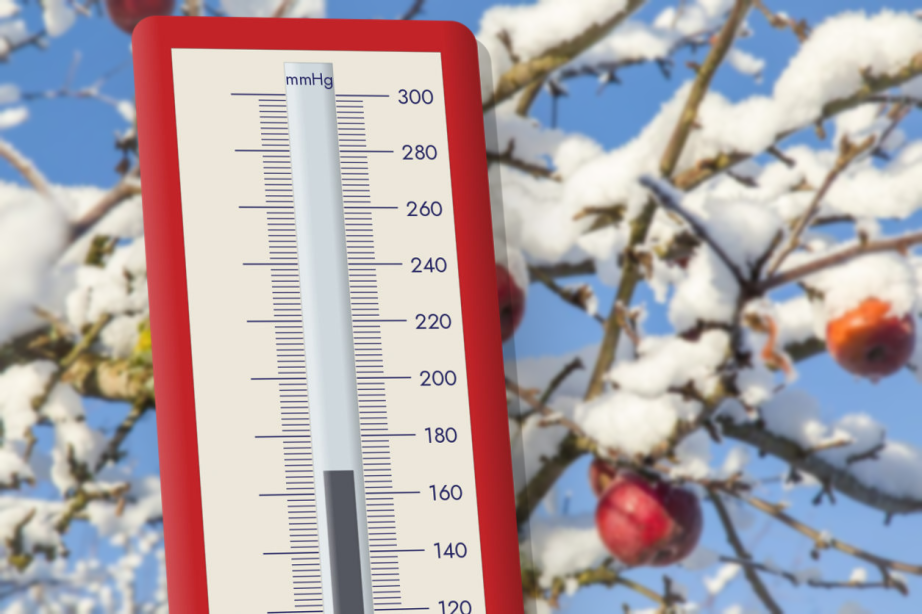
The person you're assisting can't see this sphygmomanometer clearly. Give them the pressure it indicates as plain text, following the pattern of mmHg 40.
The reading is mmHg 168
